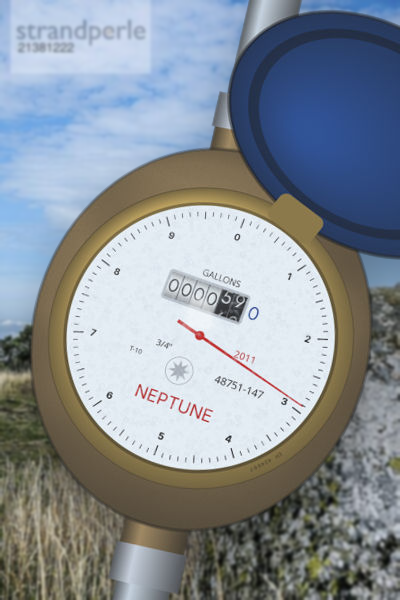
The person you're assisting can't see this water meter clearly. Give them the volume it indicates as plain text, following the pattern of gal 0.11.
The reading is gal 592.9
